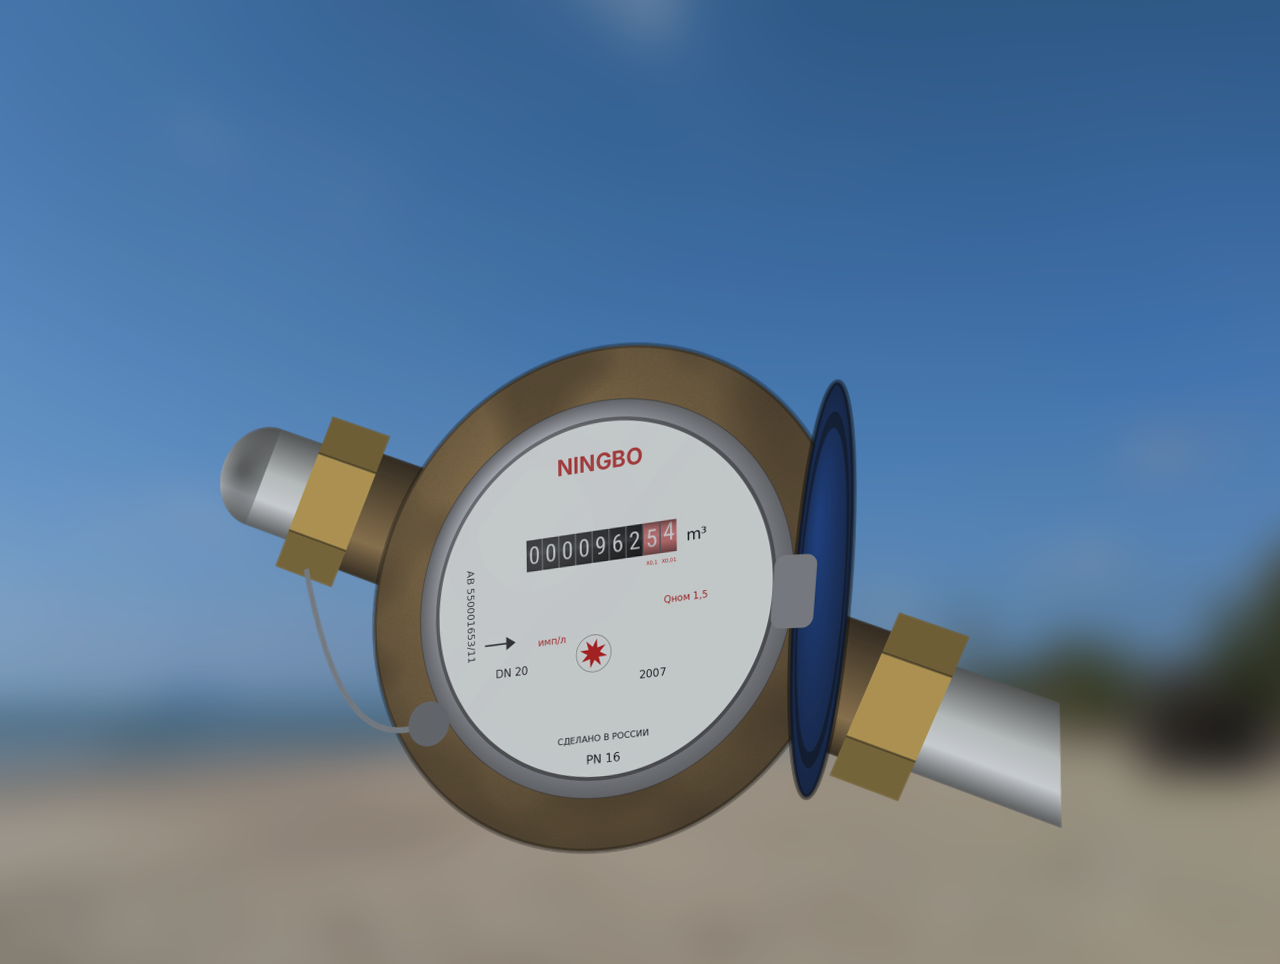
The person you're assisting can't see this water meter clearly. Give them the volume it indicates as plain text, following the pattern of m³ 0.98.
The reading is m³ 962.54
